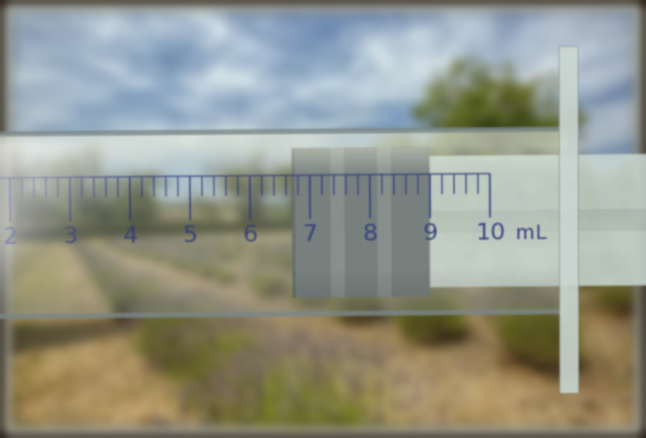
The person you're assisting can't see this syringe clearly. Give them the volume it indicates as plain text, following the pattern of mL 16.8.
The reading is mL 6.7
